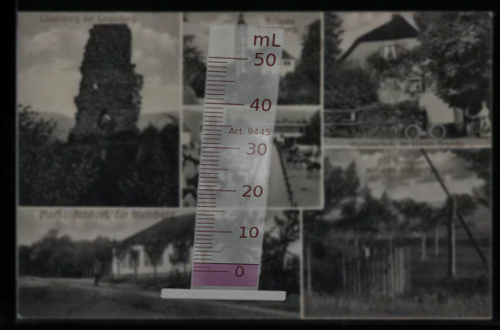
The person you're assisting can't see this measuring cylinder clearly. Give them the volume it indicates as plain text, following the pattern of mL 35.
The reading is mL 2
